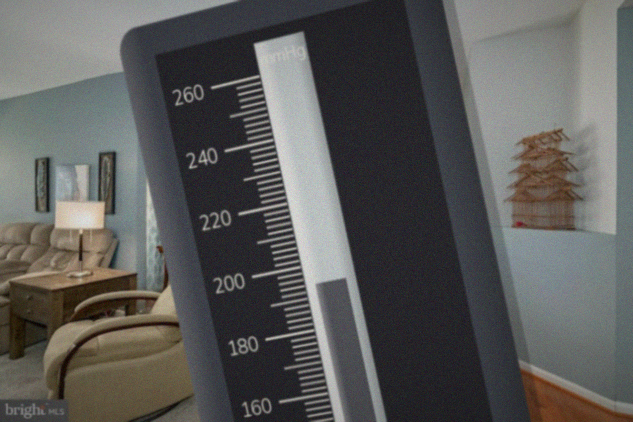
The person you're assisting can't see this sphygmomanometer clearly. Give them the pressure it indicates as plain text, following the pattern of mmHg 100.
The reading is mmHg 194
